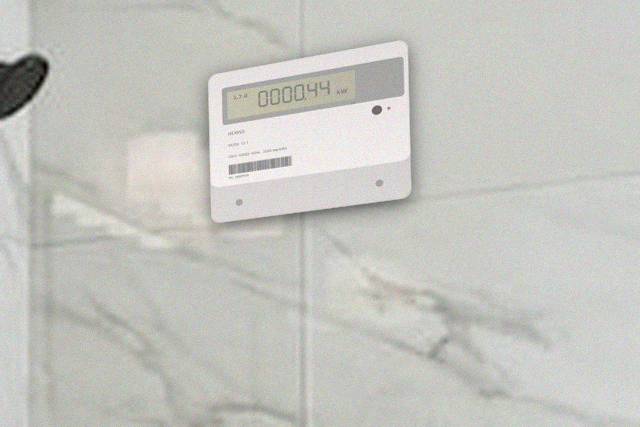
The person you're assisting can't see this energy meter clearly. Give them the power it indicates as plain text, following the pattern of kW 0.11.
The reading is kW 0.44
